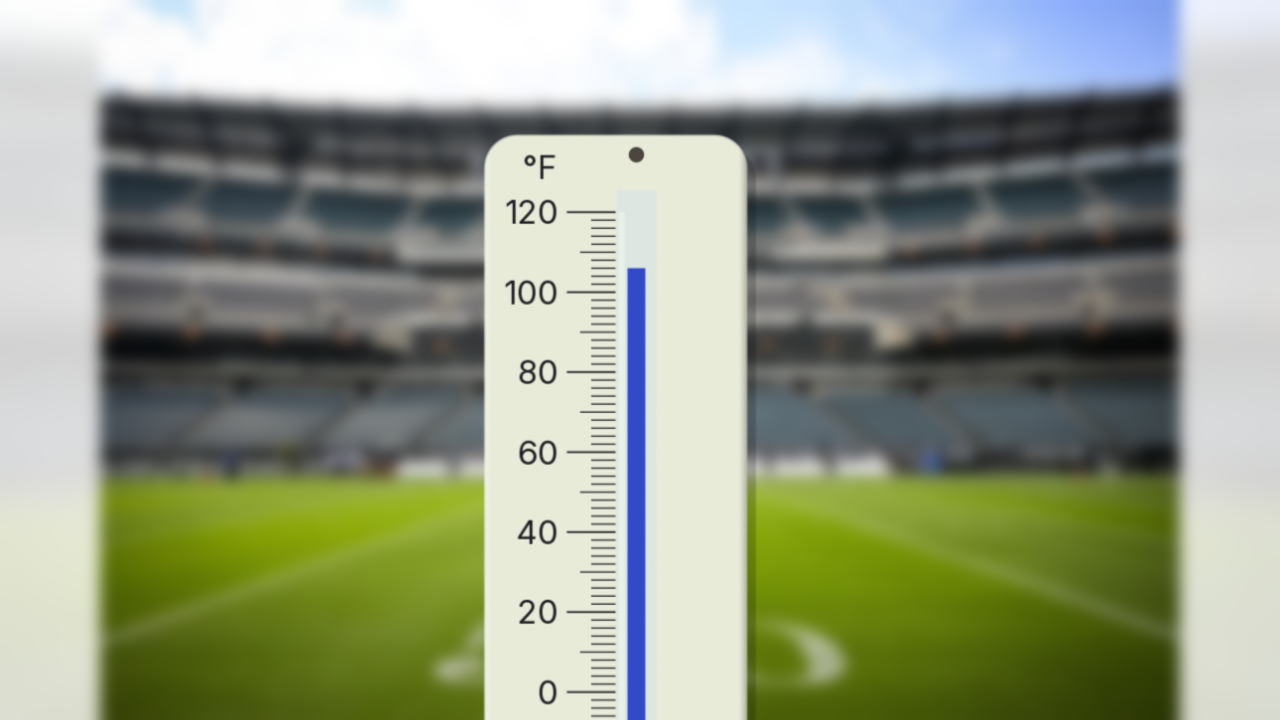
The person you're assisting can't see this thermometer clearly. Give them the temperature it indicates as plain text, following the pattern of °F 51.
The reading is °F 106
